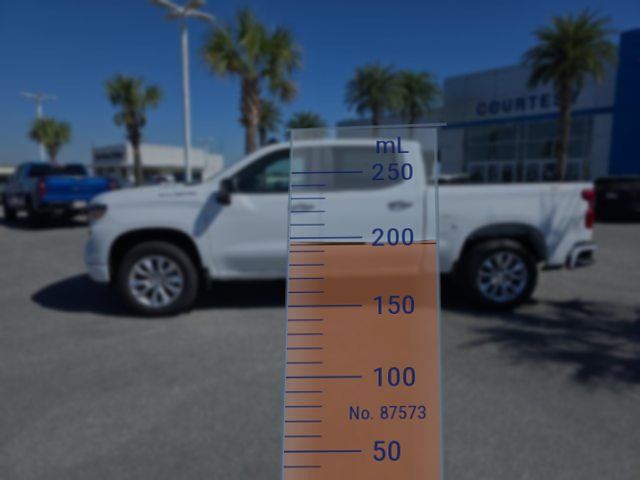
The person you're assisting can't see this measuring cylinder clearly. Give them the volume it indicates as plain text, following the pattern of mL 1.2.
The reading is mL 195
